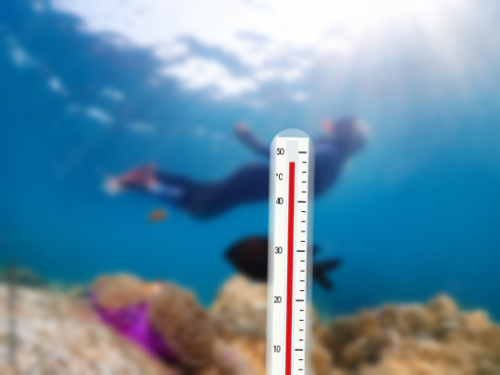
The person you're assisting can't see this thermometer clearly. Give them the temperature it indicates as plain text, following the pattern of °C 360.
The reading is °C 48
